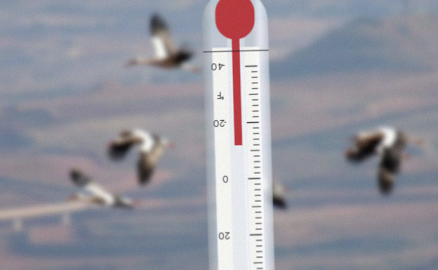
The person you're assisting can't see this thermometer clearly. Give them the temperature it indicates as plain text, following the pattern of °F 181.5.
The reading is °F -12
